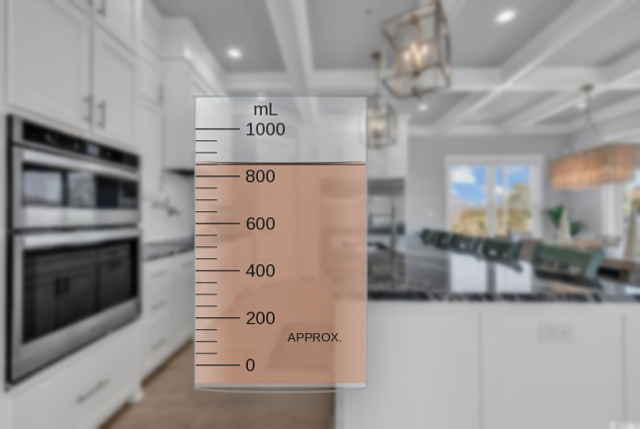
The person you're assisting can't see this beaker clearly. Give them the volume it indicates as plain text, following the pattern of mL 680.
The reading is mL 850
